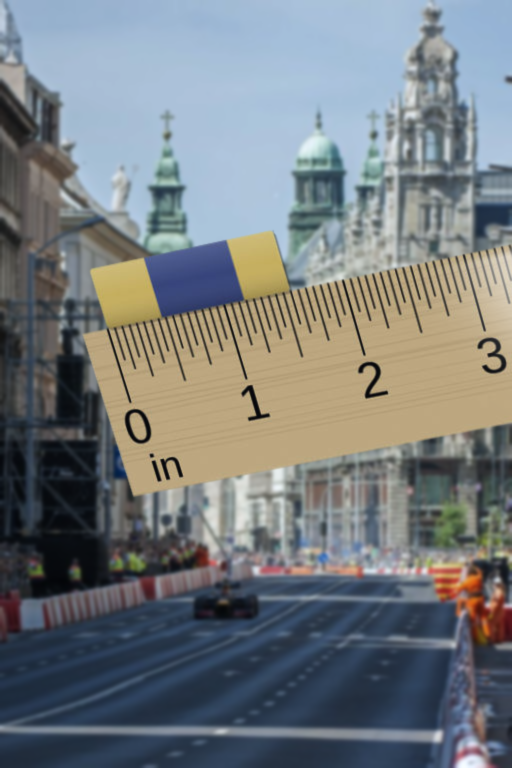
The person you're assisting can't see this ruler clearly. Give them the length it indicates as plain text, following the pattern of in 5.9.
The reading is in 1.5625
